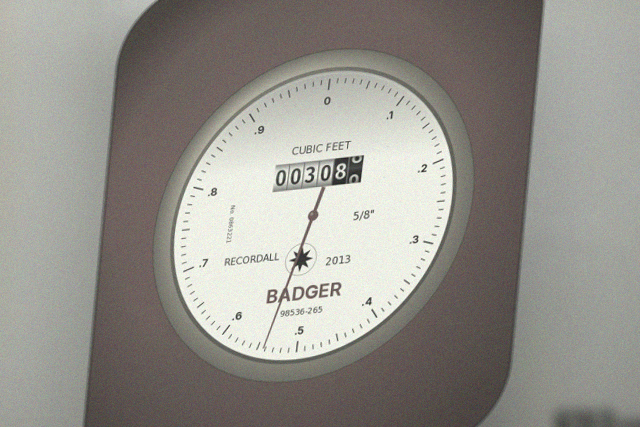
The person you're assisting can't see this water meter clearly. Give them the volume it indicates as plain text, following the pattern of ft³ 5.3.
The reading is ft³ 3088.54
